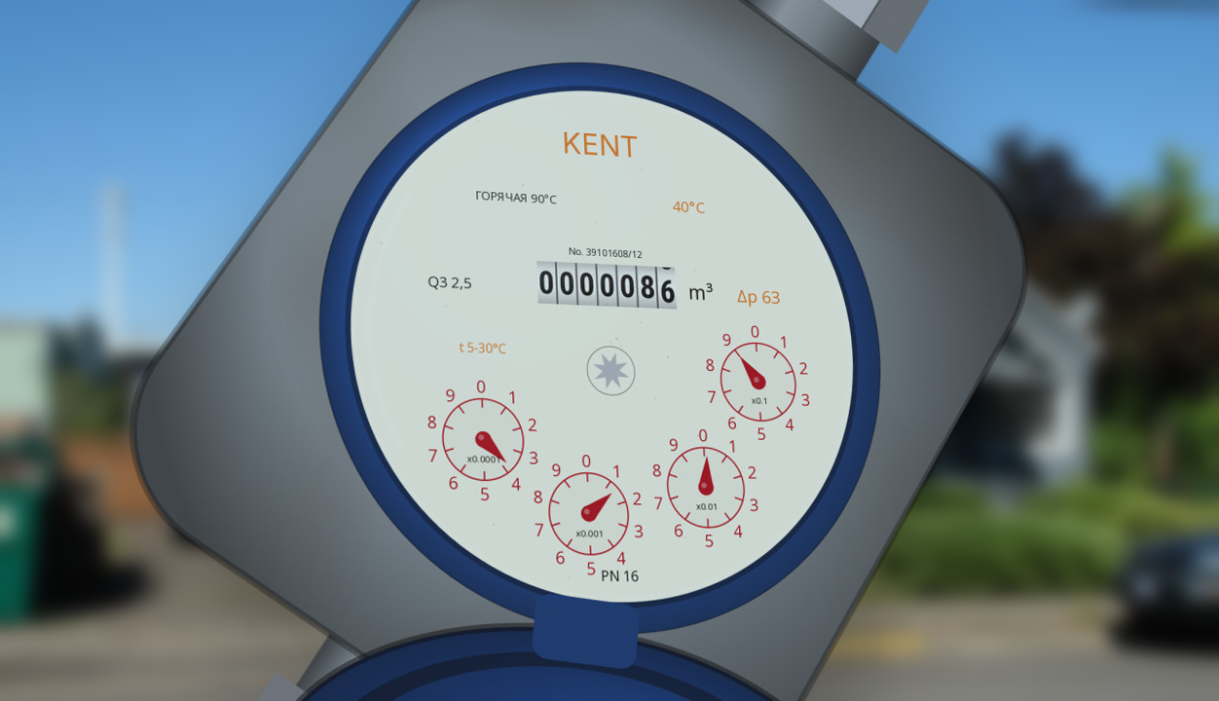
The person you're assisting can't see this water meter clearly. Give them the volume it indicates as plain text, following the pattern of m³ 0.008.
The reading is m³ 85.9013
